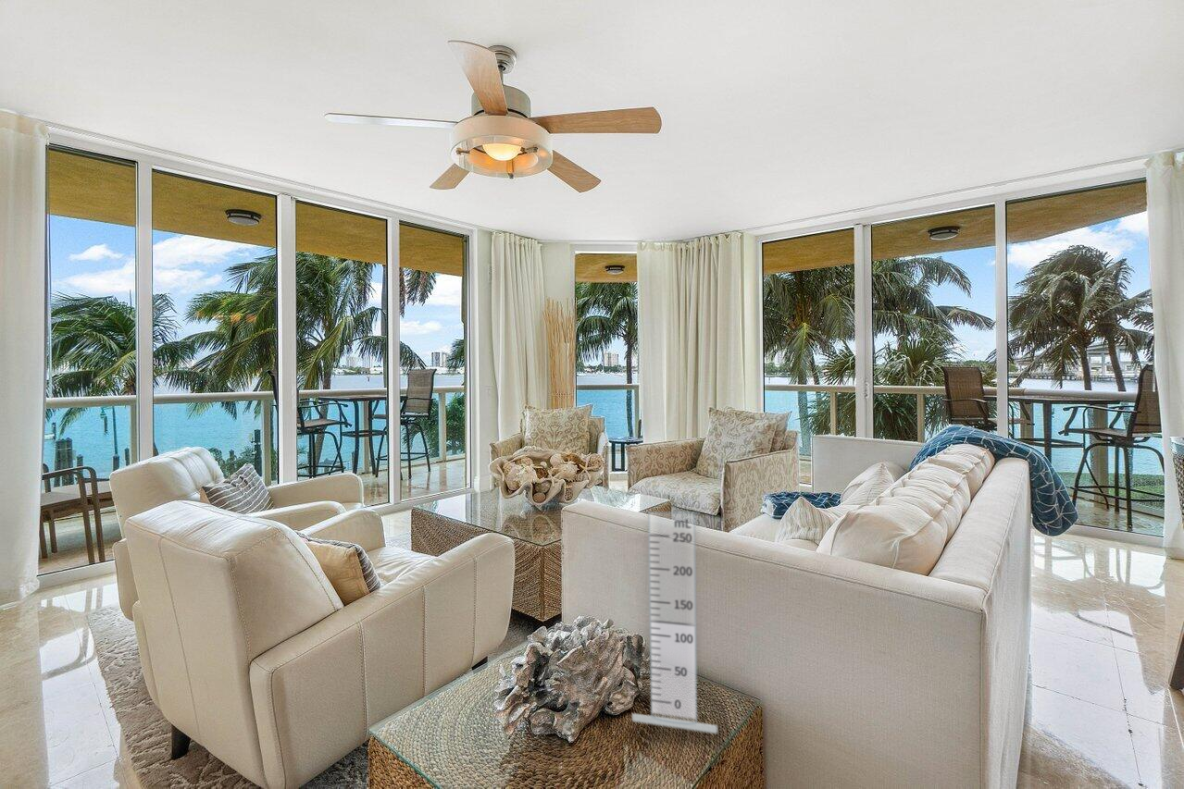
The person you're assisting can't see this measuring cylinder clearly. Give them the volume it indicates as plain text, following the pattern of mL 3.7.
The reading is mL 120
